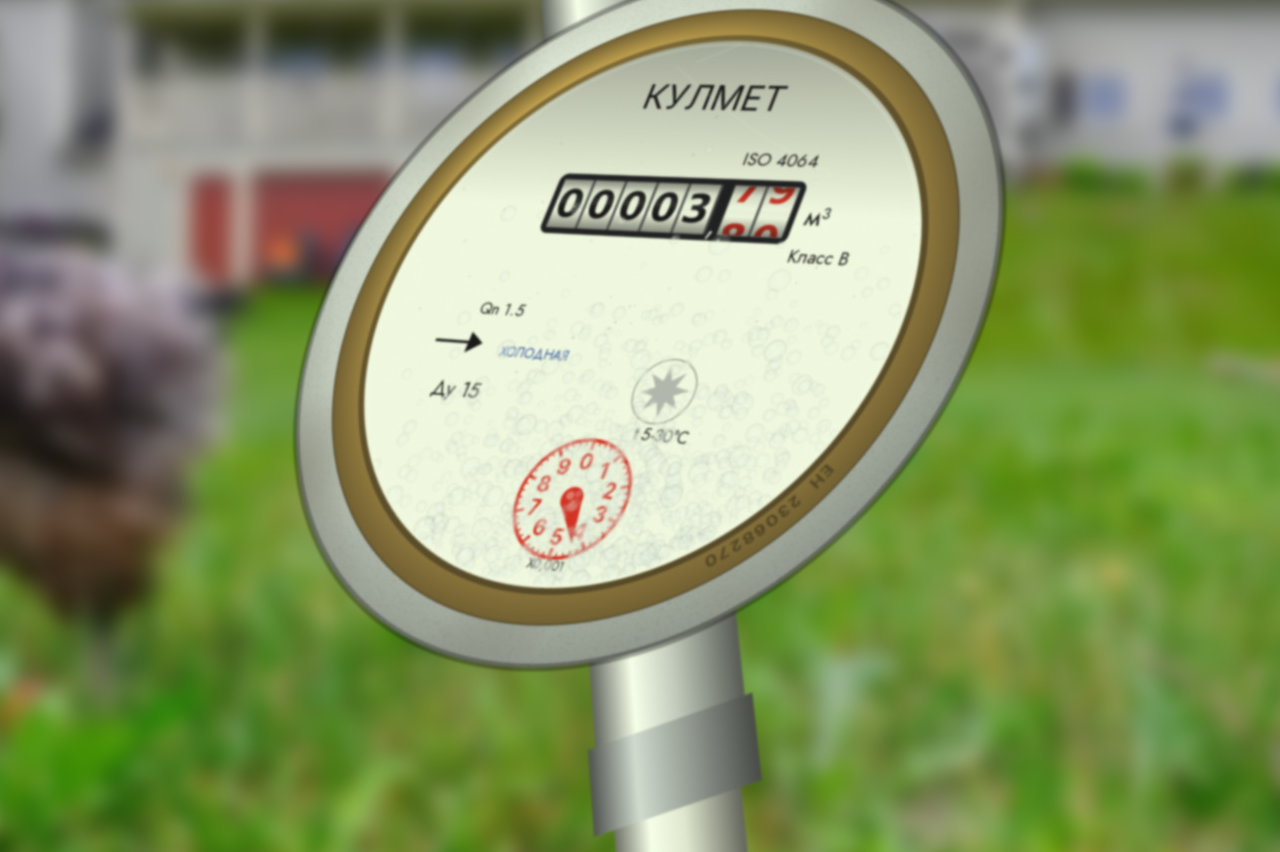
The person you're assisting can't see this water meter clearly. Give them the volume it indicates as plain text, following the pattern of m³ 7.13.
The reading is m³ 3.794
